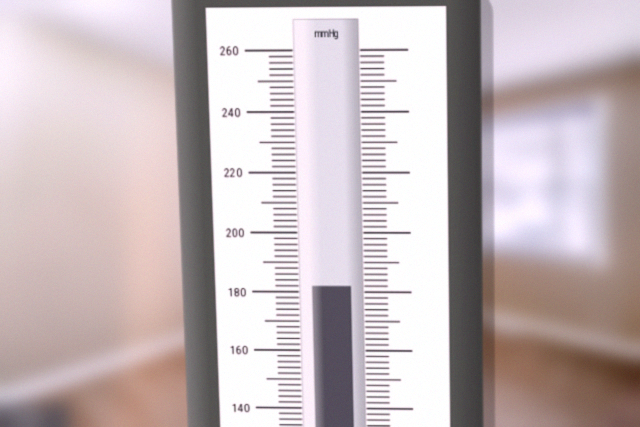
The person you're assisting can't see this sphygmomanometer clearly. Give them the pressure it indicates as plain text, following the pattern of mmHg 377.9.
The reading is mmHg 182
